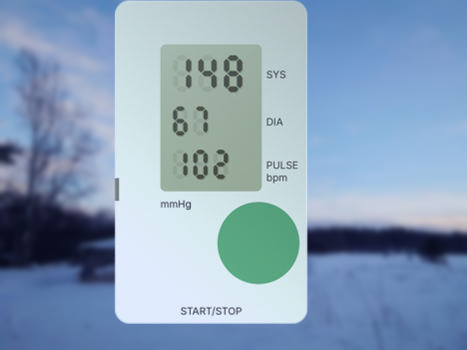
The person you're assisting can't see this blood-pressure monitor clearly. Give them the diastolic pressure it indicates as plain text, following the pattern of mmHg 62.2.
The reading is mmHg 67
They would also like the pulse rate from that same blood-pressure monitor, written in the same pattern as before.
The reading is bpm 102
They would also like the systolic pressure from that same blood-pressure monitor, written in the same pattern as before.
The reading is mmHg 148
